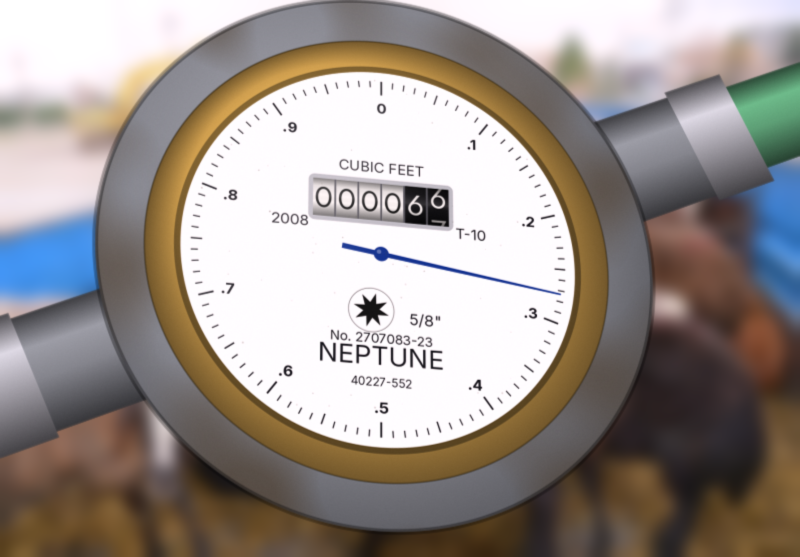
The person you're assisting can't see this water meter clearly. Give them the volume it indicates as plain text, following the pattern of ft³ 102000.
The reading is ft³ 66.27
